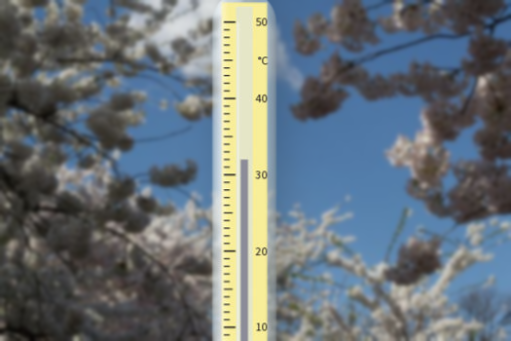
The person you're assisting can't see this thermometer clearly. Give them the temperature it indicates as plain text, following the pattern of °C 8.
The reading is °C 32
